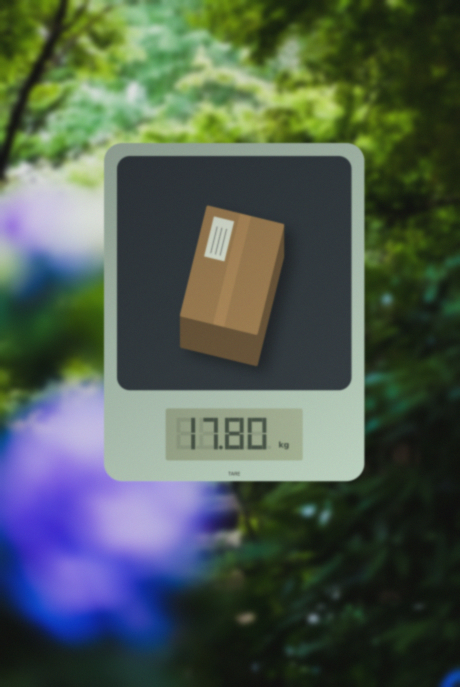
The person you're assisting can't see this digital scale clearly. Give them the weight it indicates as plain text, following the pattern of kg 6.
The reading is kg 17.80
